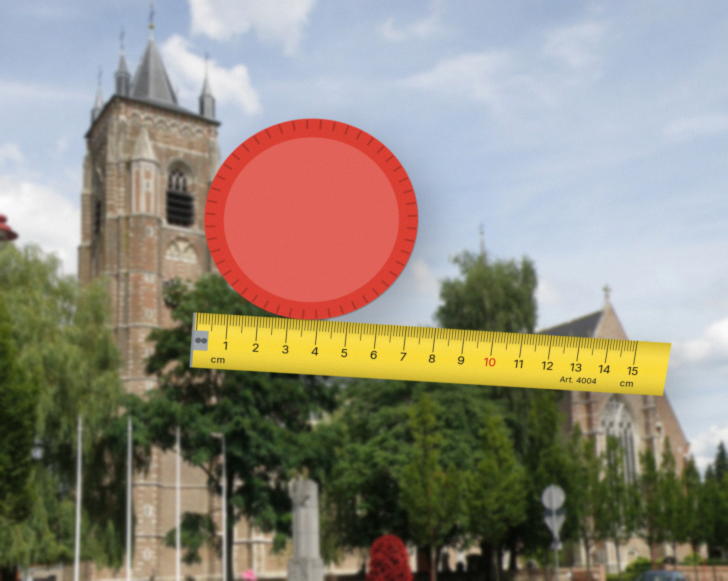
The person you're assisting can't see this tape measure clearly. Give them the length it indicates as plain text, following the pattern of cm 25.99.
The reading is cm 7
